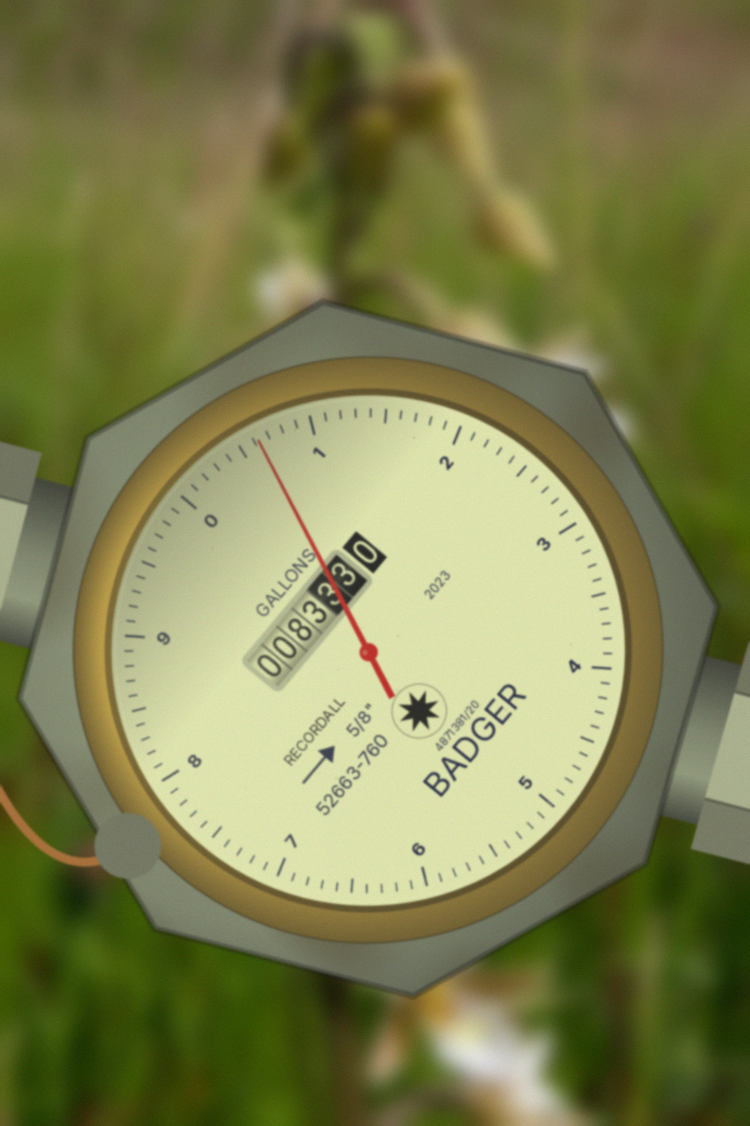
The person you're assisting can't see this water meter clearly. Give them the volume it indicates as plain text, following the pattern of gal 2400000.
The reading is gal 83330.6
